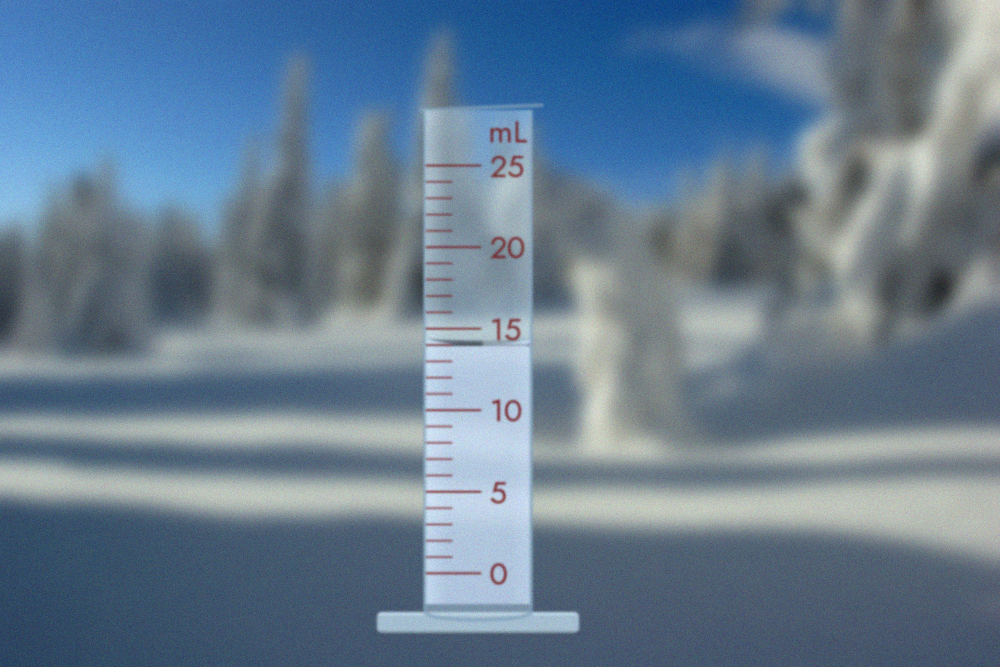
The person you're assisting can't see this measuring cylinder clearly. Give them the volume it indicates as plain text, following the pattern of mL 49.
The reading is mL 14
